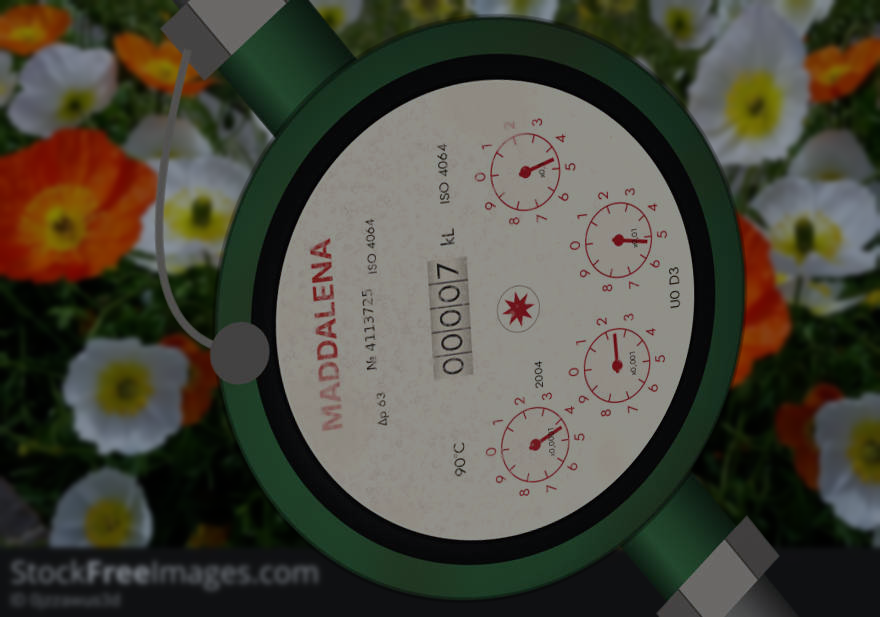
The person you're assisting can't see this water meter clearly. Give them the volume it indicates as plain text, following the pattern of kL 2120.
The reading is kL 7.4524
